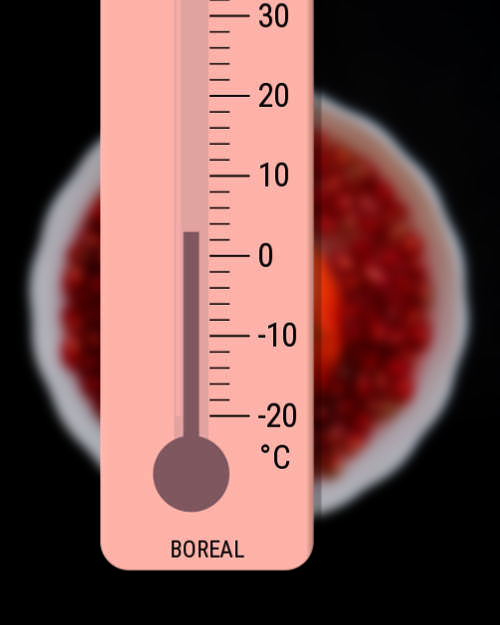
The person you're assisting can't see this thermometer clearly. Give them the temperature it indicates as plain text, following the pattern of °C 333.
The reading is °C 3
